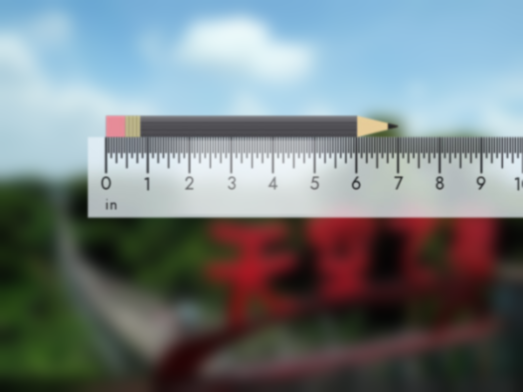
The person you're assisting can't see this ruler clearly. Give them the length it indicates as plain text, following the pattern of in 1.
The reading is in 7
